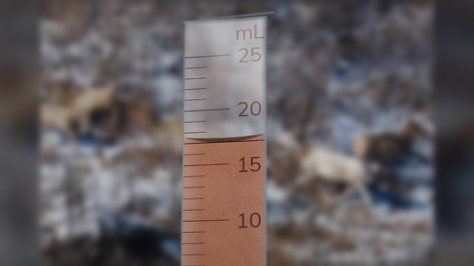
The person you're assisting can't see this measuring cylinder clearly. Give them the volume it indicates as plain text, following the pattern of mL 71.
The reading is mL 17
